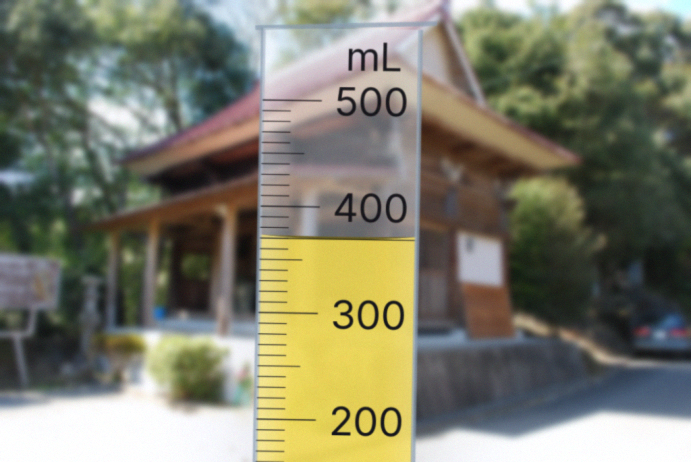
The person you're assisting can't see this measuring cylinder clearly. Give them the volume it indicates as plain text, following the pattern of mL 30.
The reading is mL 370
